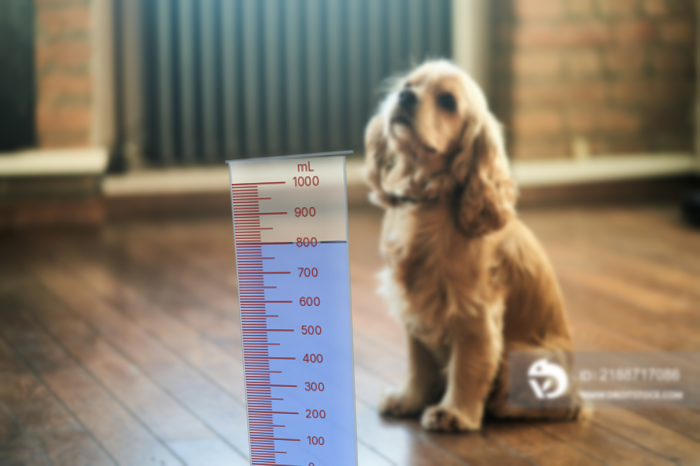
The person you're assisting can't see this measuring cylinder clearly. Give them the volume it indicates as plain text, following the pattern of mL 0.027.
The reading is mL 800
